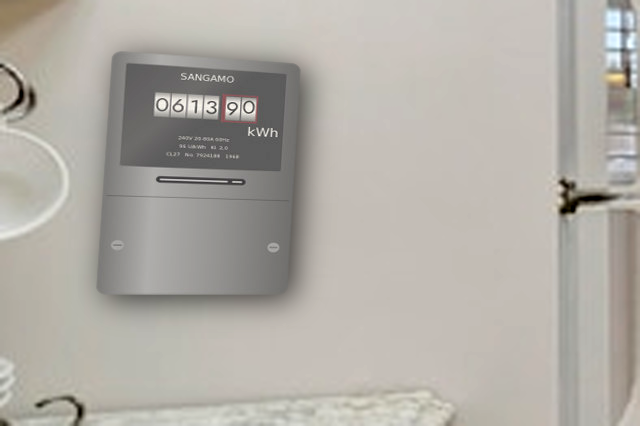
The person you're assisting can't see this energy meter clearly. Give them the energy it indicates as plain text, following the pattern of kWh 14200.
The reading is kWh 613.90
